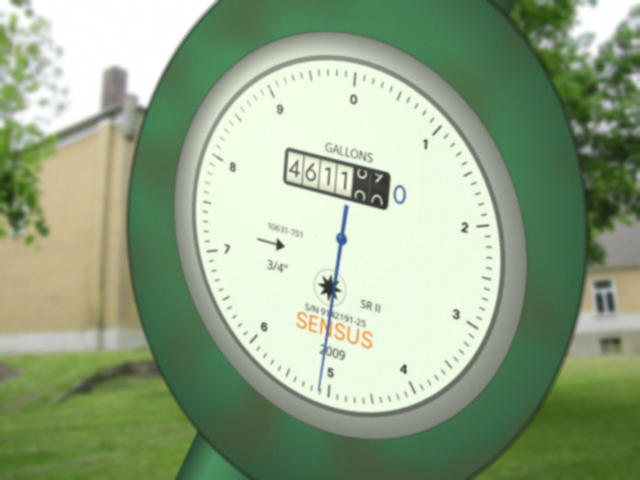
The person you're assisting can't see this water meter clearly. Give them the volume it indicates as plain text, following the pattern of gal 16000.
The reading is gal 4611895.1
